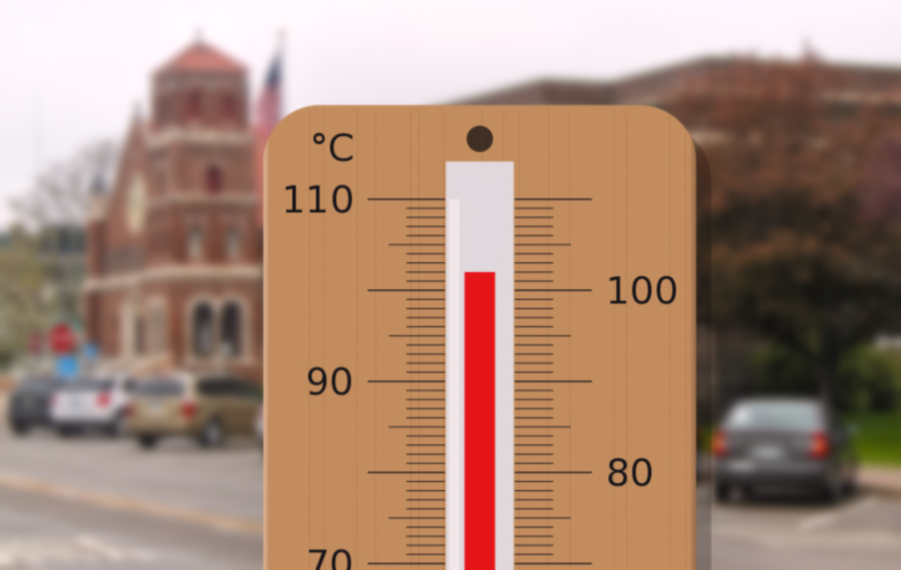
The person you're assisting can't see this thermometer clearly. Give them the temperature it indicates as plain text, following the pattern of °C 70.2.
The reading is °C 102
